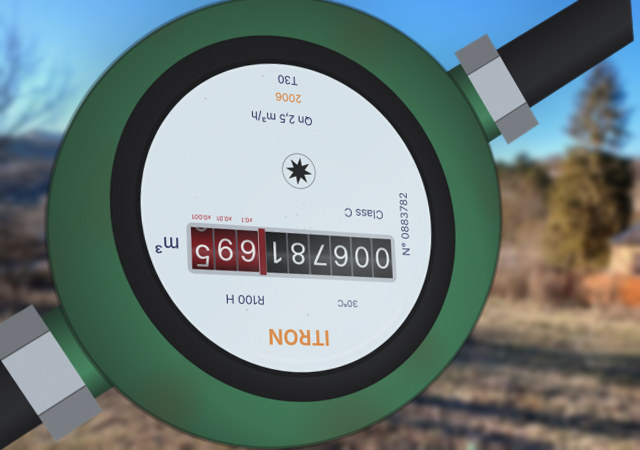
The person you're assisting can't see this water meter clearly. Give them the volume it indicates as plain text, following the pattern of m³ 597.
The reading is m³ 6781.695
